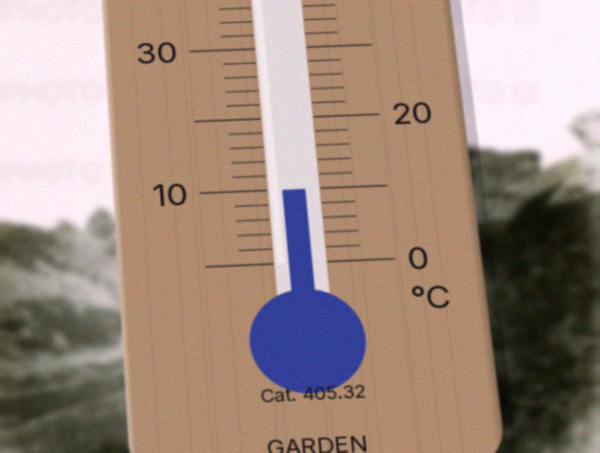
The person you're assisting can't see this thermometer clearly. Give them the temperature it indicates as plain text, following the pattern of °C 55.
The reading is °C 10
